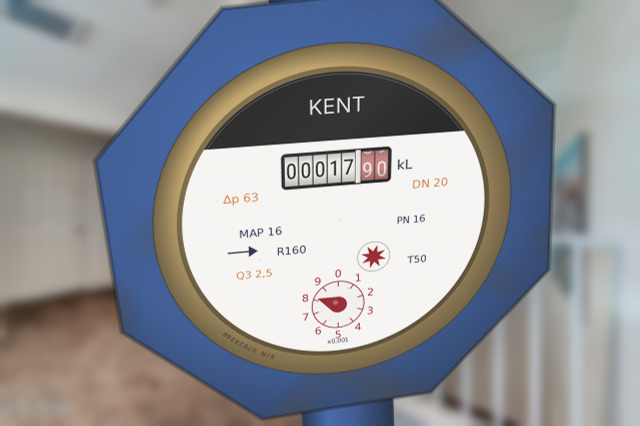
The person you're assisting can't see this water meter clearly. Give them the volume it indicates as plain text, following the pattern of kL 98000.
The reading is kL 17.898
